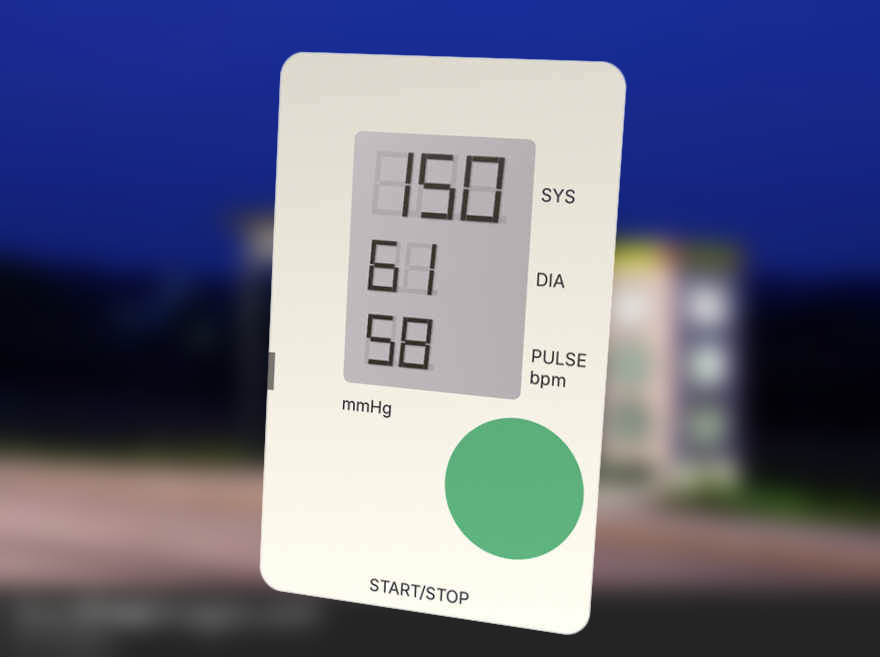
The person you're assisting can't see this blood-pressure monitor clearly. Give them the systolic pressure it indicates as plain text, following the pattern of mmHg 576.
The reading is mmHg 150
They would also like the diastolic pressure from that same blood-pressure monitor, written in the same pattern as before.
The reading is mmHg 61
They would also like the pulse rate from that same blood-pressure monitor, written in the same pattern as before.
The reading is bpm 58
